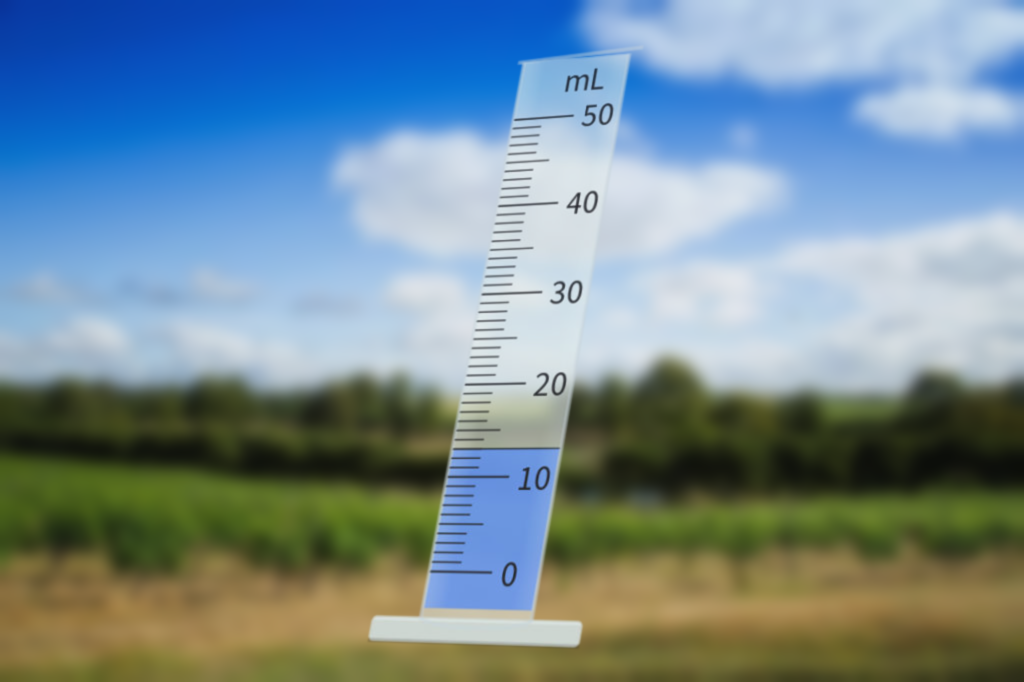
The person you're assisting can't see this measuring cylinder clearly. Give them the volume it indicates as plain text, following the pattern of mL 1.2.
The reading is mL 13
